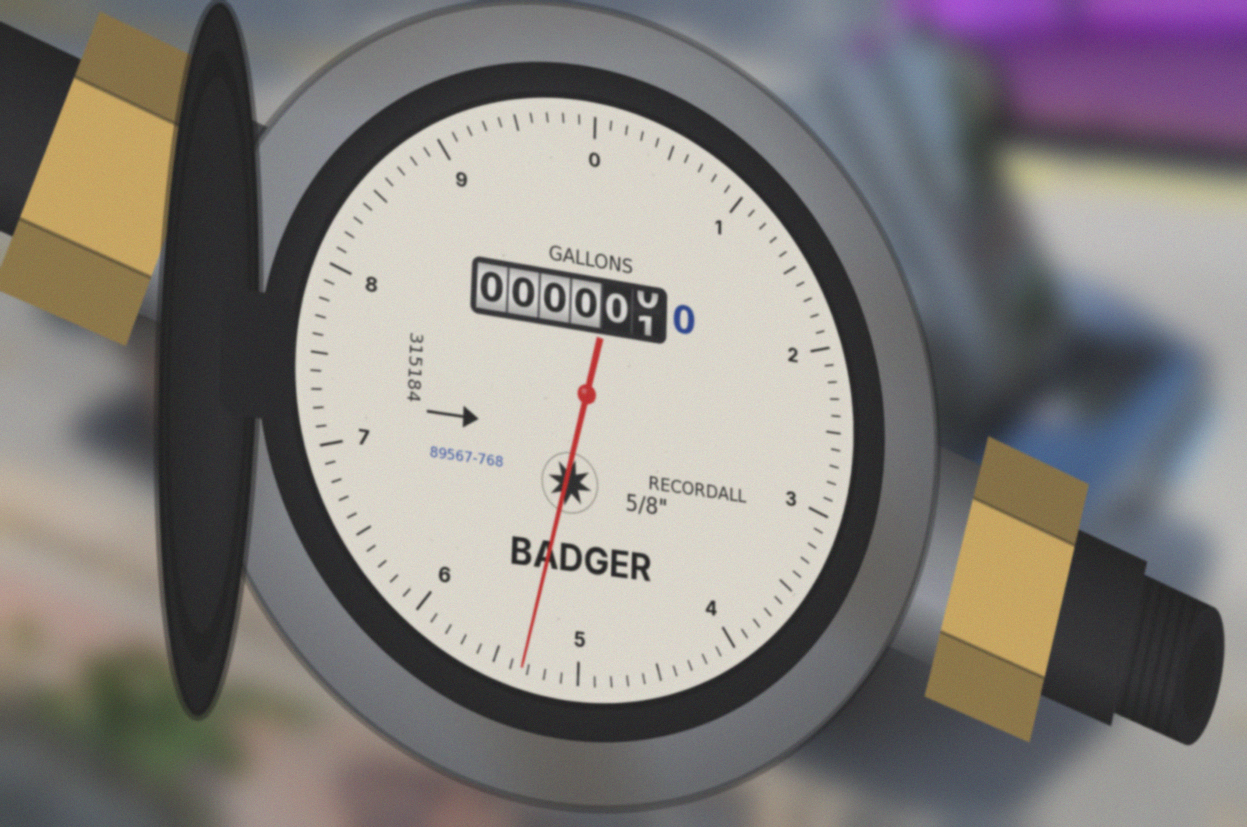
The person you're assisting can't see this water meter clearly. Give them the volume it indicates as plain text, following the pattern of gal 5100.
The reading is gal 5.3
